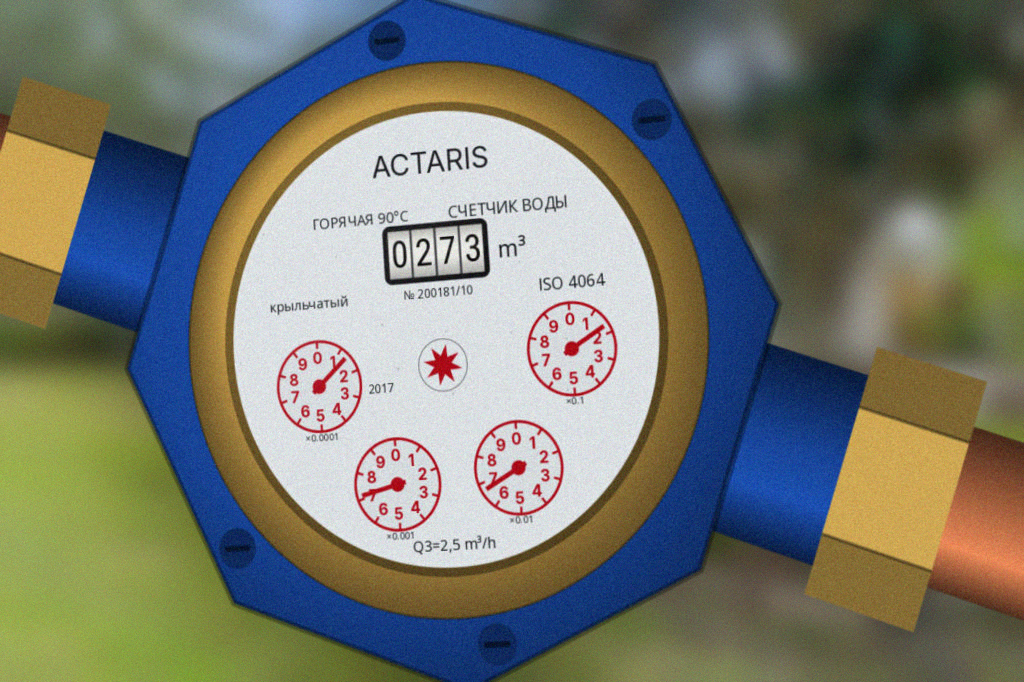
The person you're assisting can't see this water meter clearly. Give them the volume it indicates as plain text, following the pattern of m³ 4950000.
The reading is m³ 273.1671
